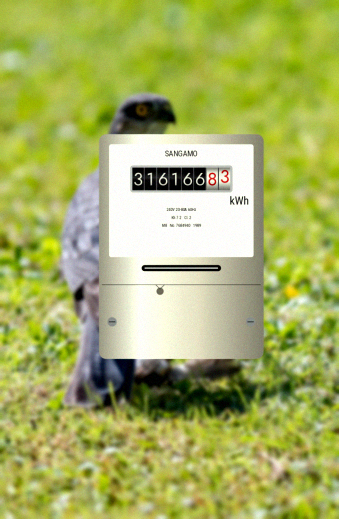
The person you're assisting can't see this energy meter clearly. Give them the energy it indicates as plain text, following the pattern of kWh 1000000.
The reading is kWh 316166.83
